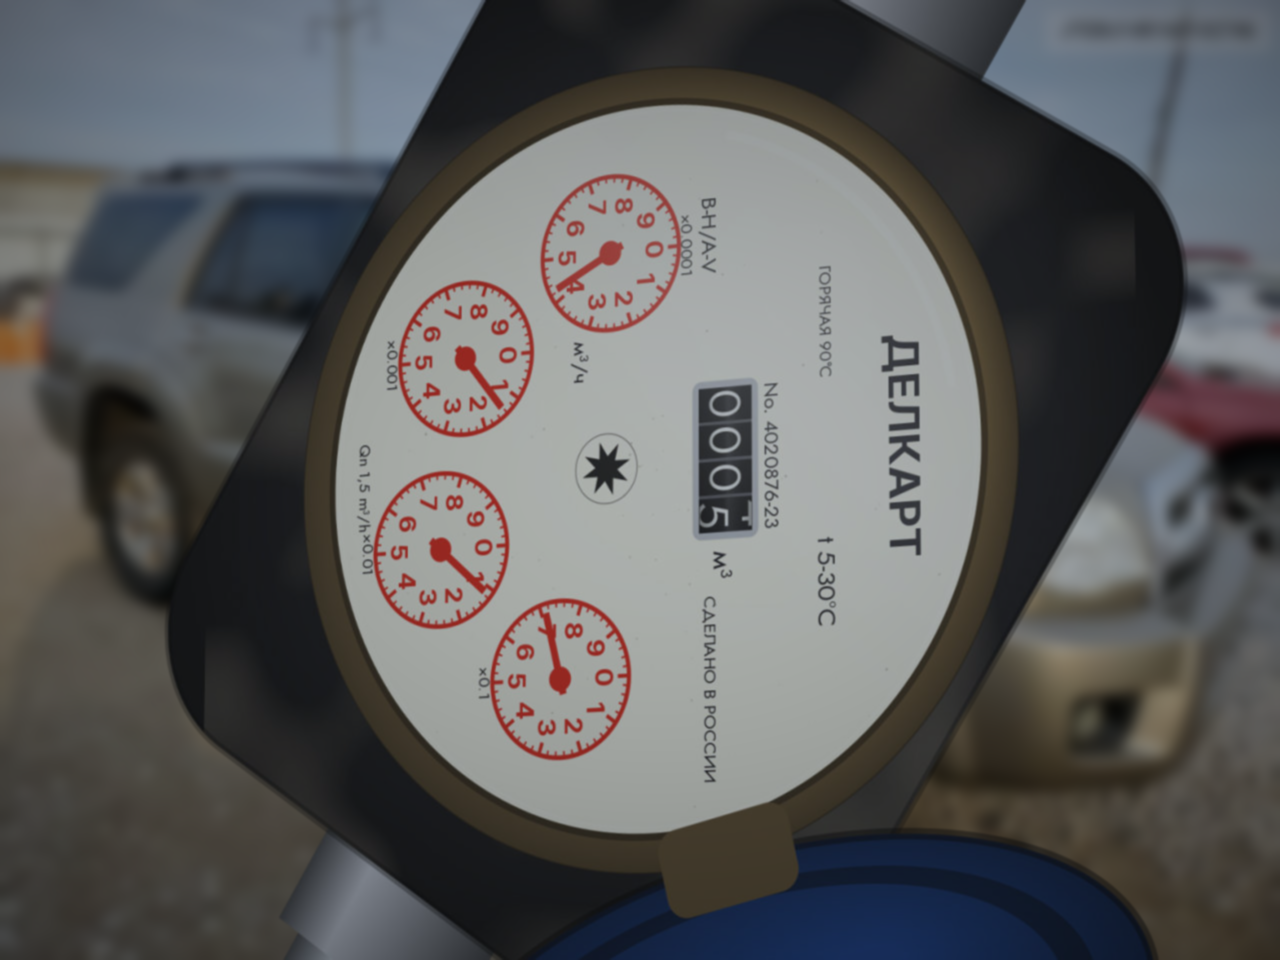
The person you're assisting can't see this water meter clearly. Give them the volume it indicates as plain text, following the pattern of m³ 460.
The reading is m³ 4.7114
